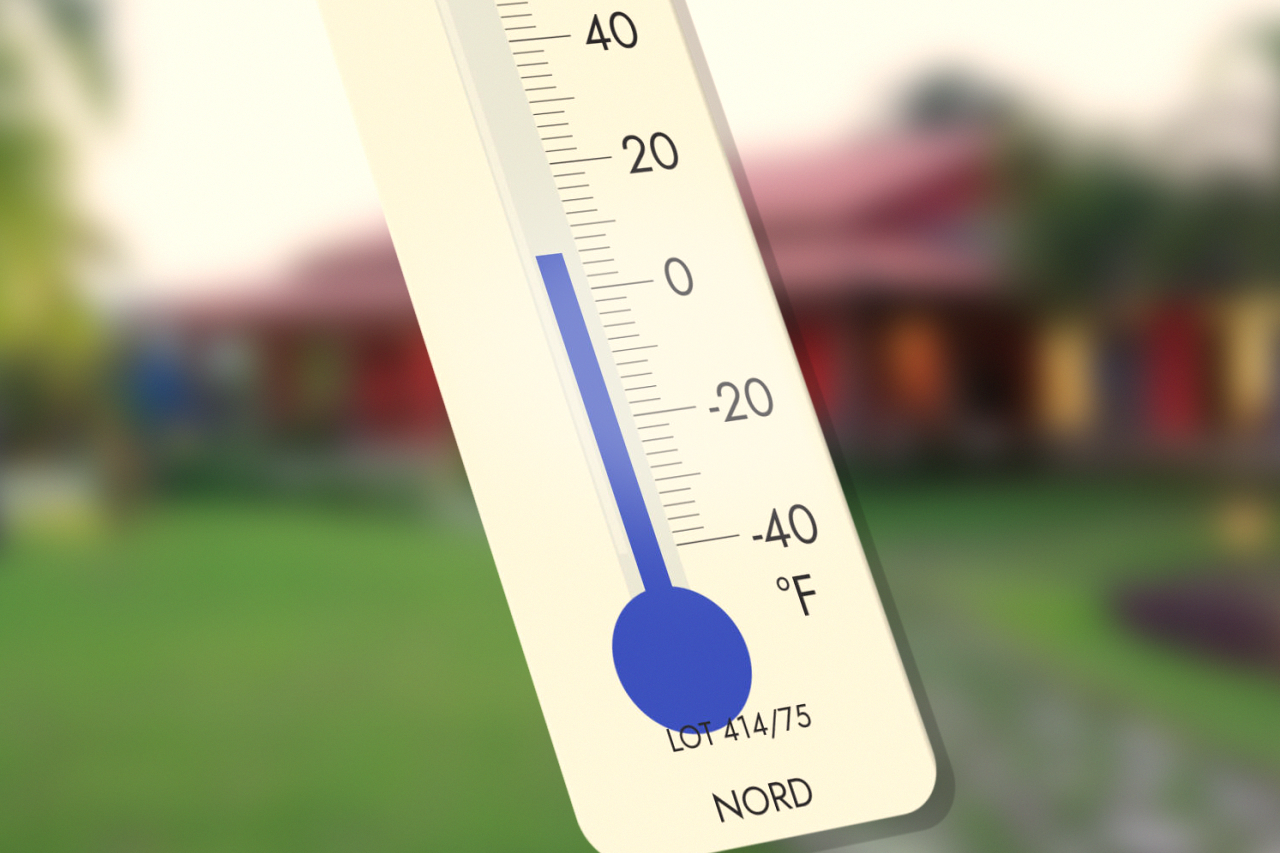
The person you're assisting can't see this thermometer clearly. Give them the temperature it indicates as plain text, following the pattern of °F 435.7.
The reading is °F 6
